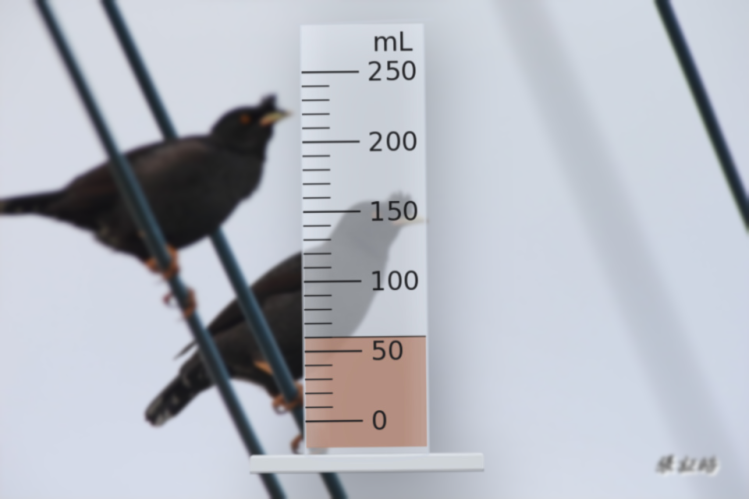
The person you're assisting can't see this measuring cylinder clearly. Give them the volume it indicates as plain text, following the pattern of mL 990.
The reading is mL 60
